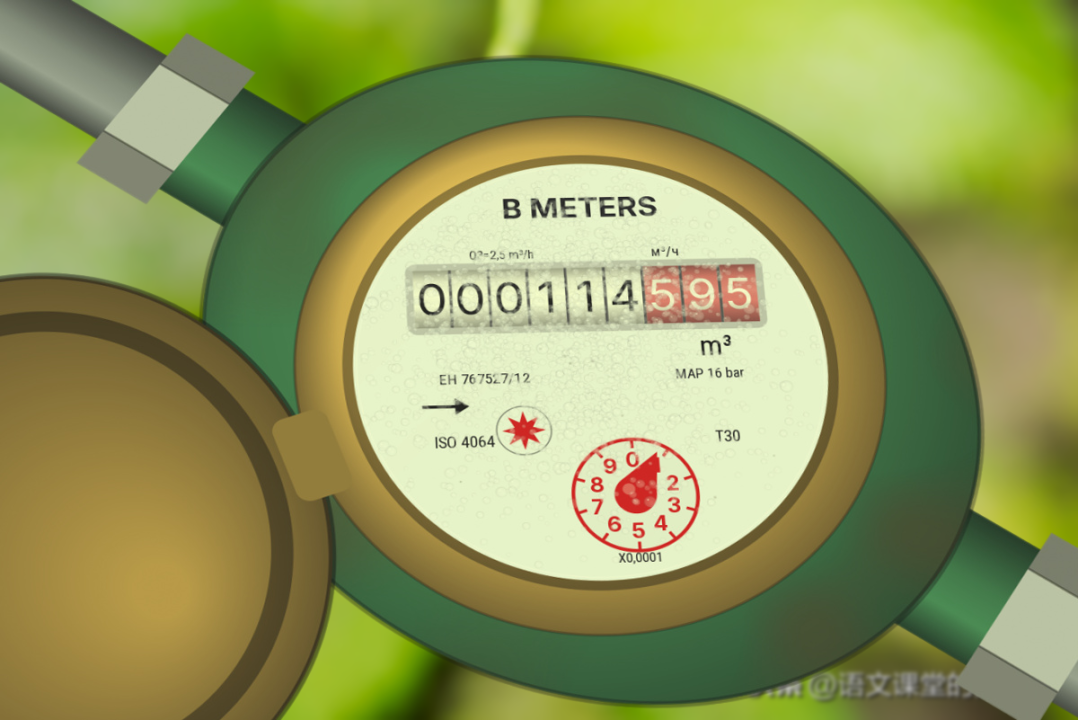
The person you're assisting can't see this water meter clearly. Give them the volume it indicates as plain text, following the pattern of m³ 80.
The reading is m³ 114.5950
